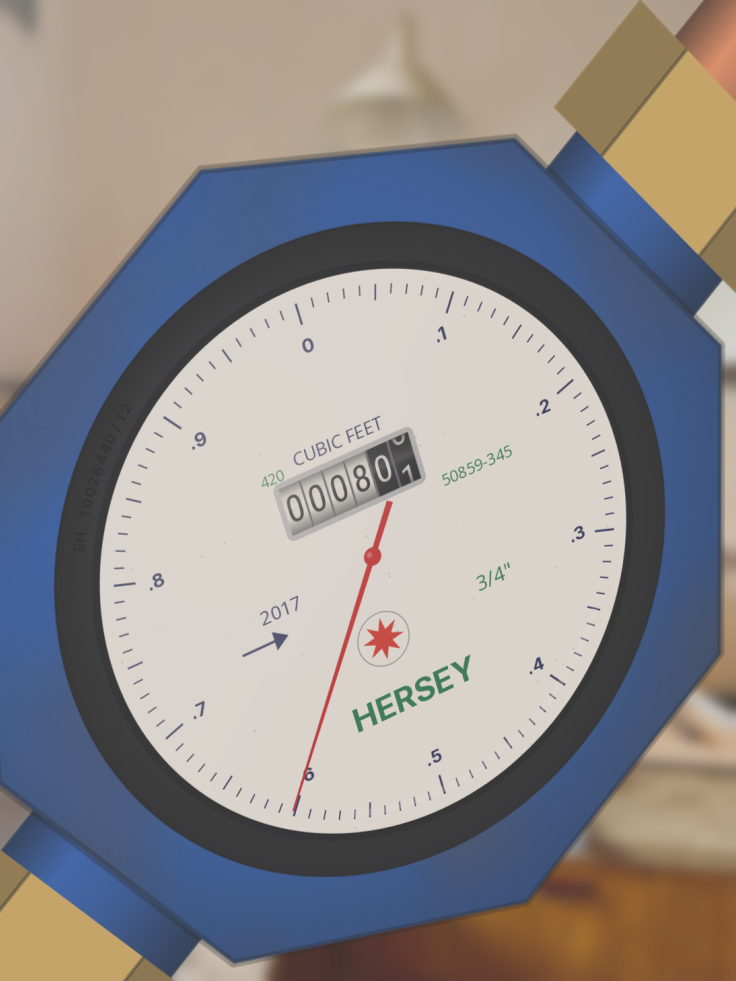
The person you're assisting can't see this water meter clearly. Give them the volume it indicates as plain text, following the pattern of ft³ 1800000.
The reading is ft³ 800.60
